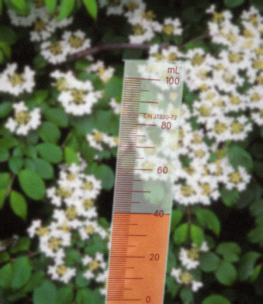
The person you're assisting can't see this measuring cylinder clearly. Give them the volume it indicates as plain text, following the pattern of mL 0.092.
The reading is mL 40
